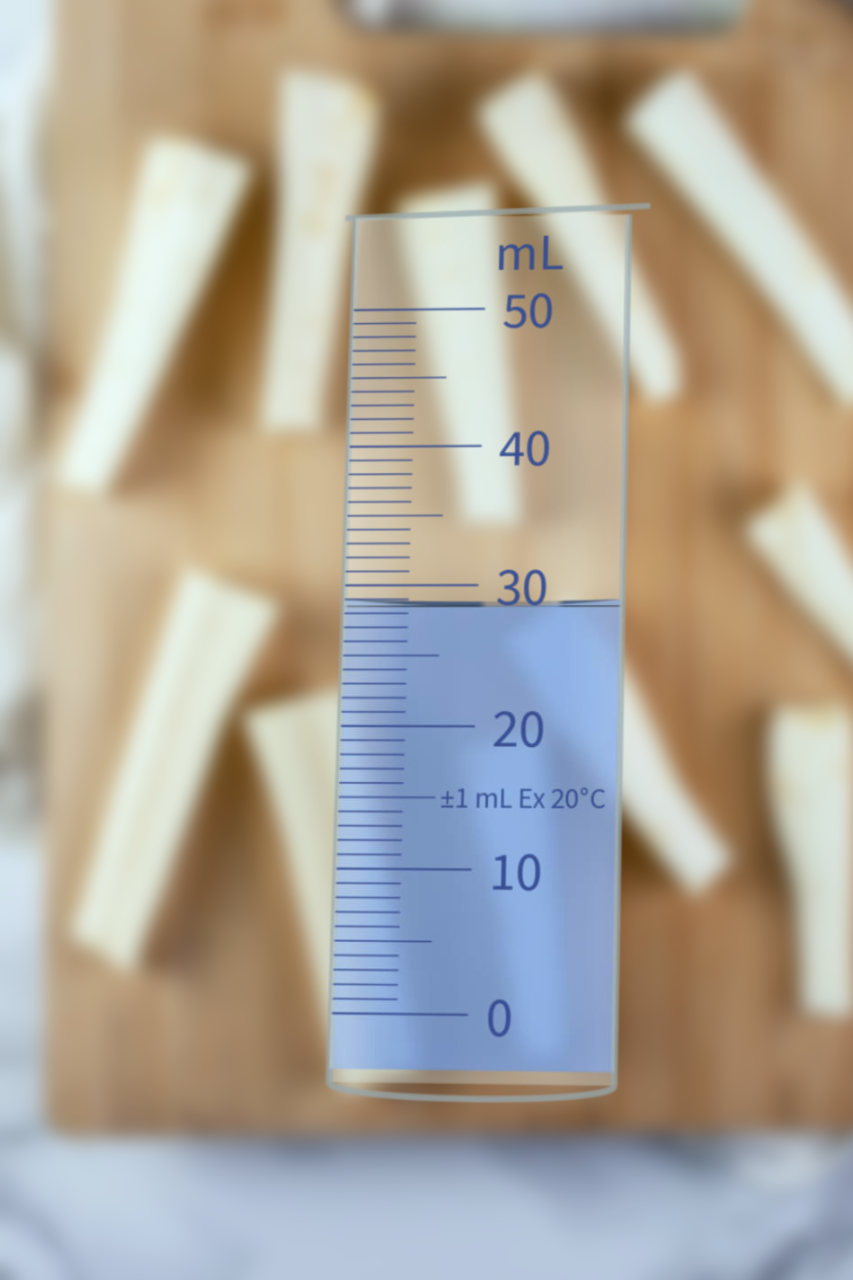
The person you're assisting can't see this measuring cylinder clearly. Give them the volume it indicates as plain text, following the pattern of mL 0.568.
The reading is mL 28.5
